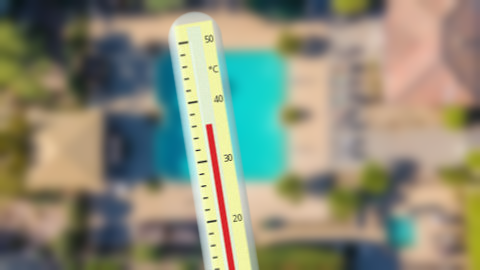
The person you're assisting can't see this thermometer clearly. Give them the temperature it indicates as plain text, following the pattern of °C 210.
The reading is °C 36
